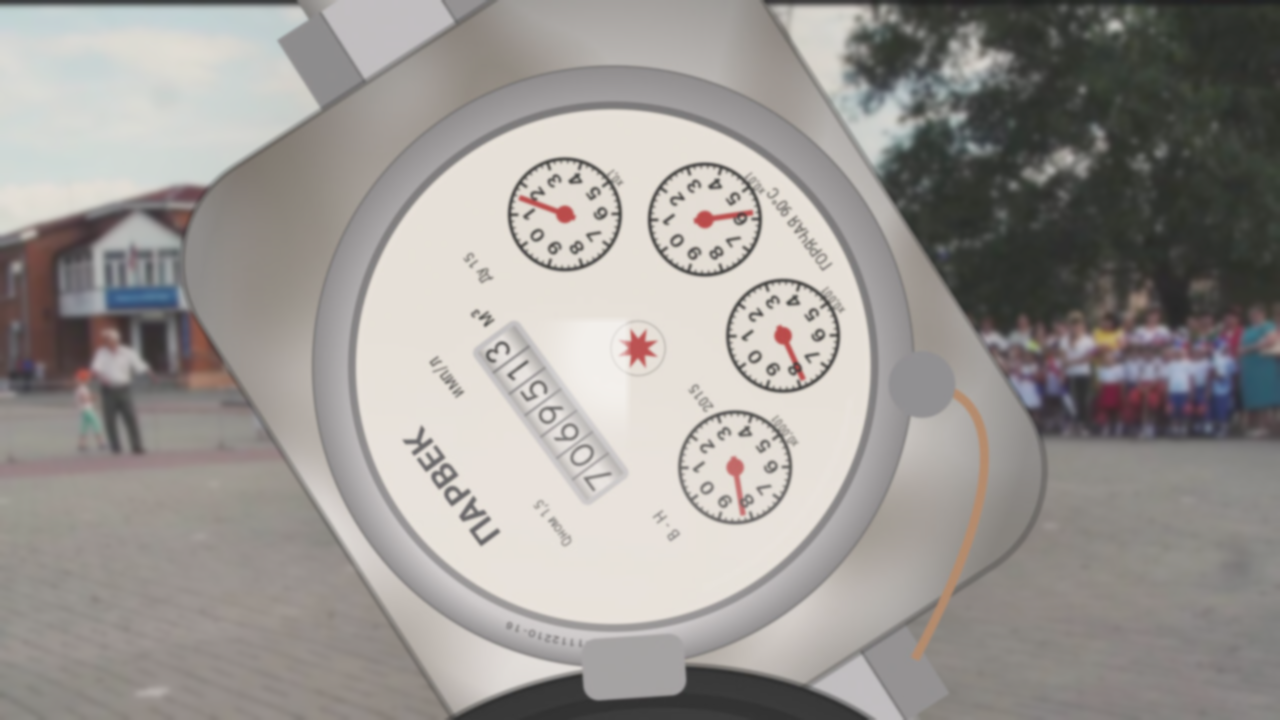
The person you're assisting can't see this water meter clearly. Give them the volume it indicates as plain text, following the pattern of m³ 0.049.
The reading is m³ 7069513.1578
